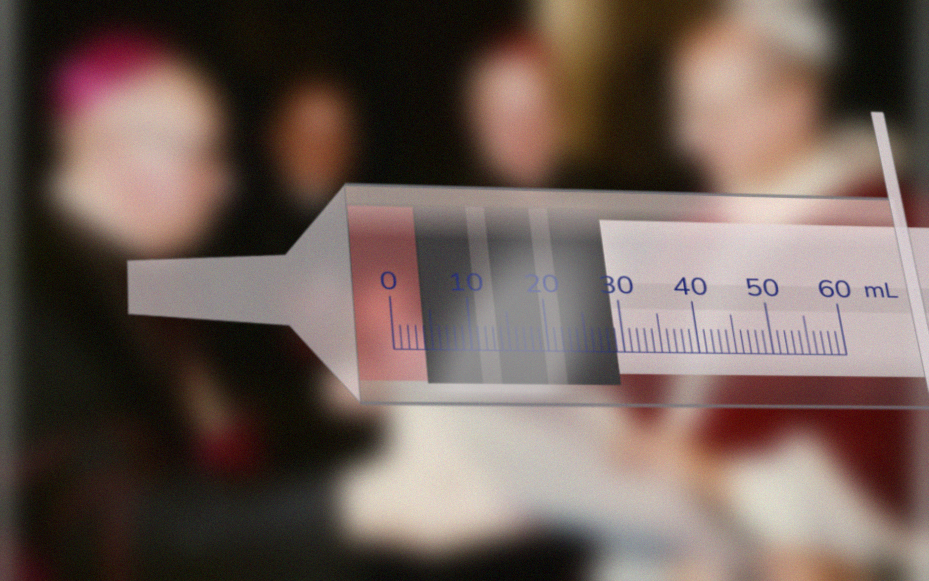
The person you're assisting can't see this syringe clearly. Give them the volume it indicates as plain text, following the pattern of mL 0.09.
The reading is mL 4
